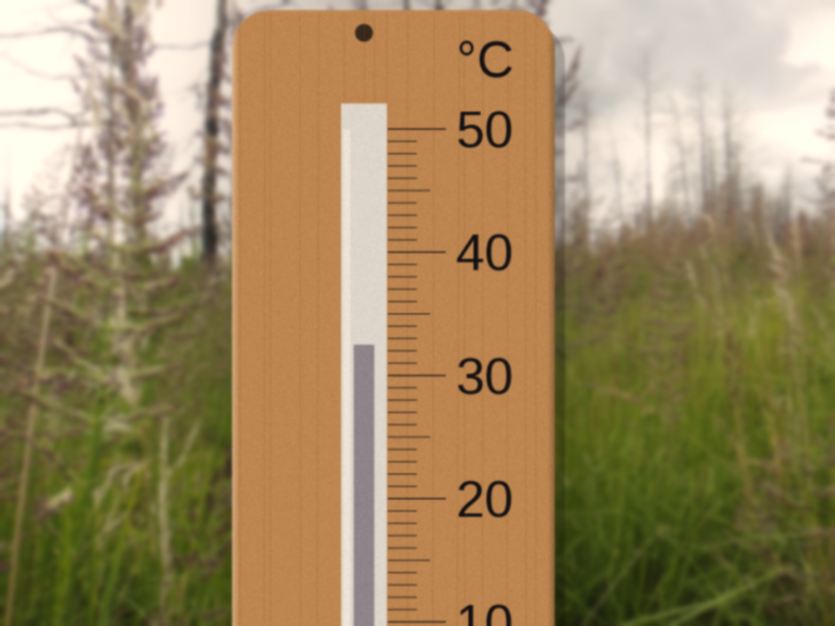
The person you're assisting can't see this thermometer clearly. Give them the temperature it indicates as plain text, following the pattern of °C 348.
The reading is °C 32.5
